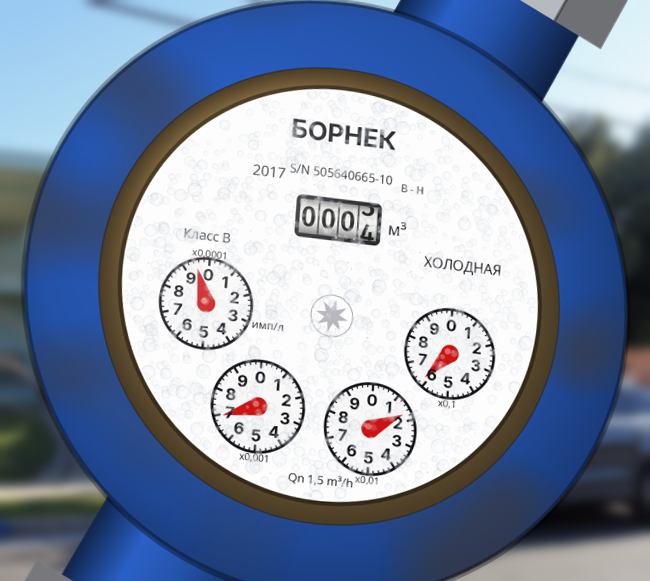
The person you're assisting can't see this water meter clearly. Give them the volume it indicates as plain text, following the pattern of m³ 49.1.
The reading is m³ 3.6169
